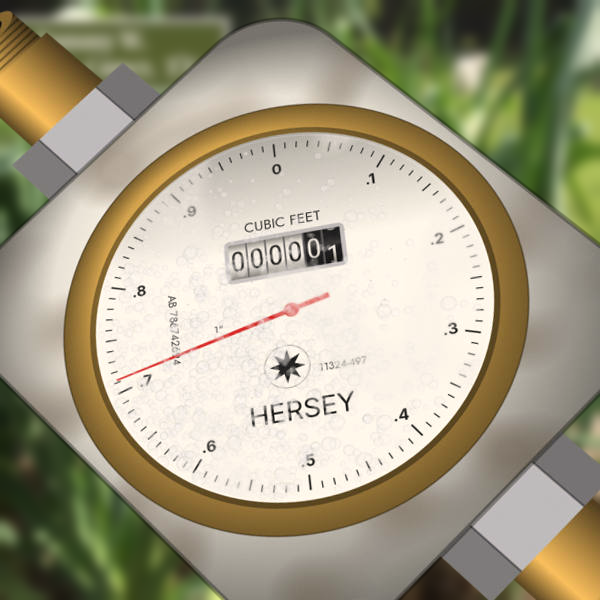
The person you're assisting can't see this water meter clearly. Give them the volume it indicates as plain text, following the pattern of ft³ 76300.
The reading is ft³ 0.71
